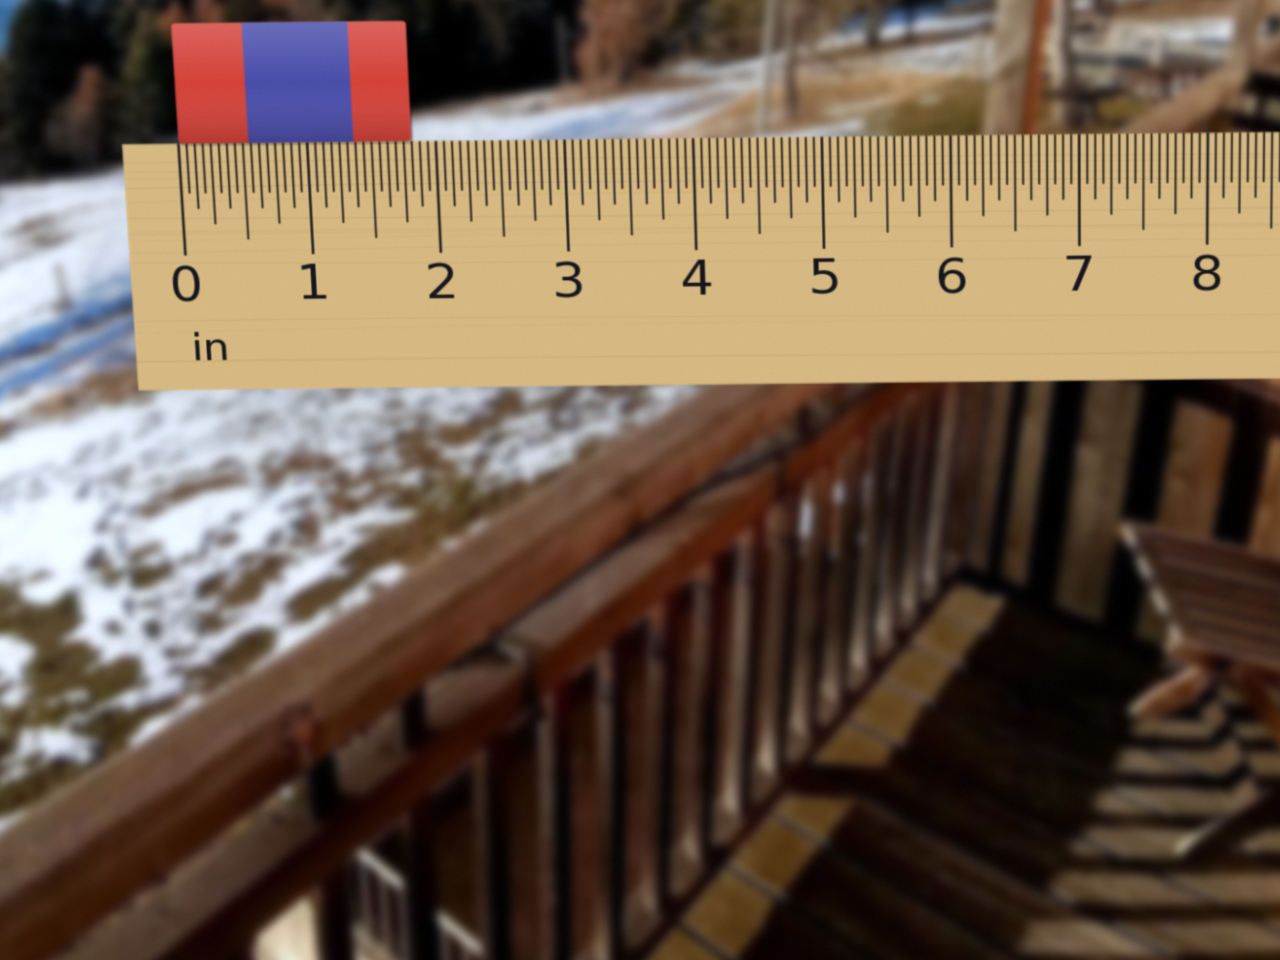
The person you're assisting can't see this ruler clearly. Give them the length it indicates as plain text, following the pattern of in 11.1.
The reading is in 1.8125
